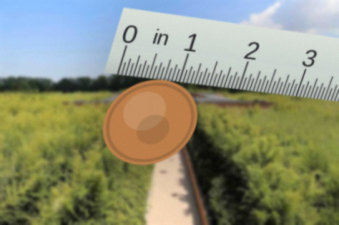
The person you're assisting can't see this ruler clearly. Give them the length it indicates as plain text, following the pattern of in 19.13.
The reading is in 1.5
